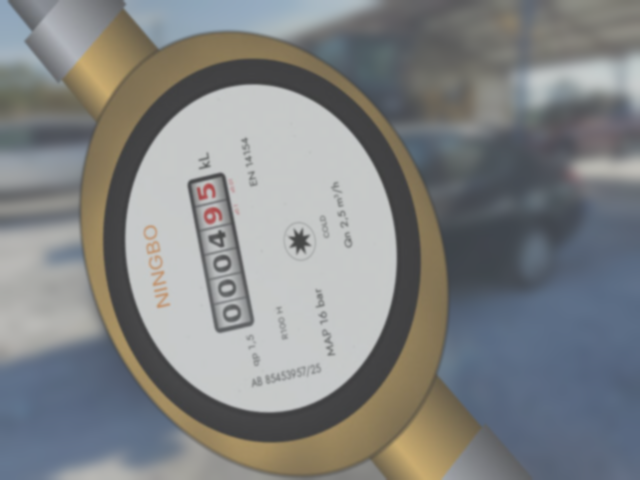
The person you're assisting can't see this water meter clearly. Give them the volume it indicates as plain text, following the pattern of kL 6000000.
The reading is kL 4.95
